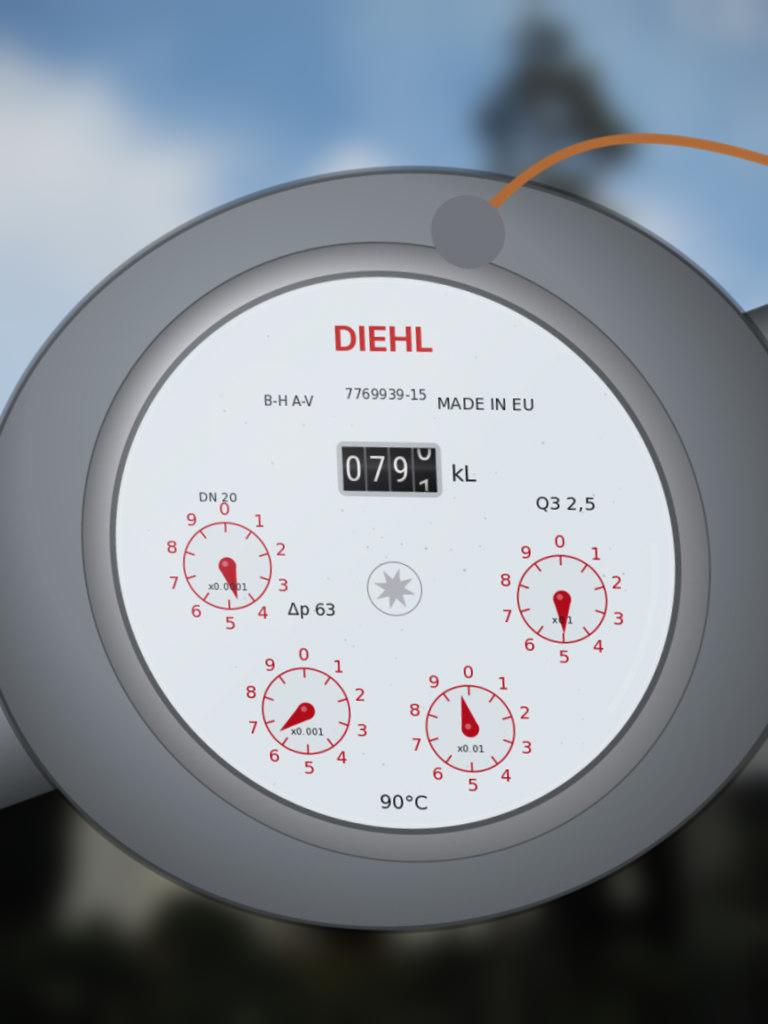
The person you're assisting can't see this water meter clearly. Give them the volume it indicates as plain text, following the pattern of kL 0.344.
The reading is kL 790.4964
